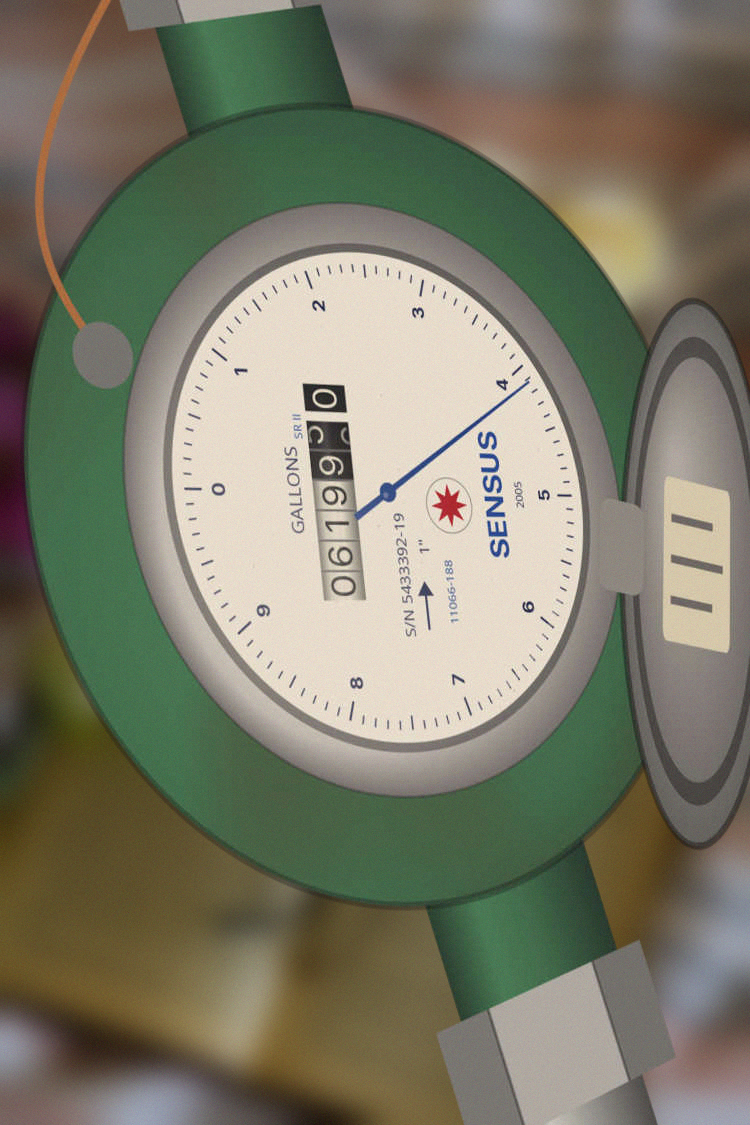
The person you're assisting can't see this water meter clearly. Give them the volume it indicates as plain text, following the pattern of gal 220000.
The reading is gal 619954.1
